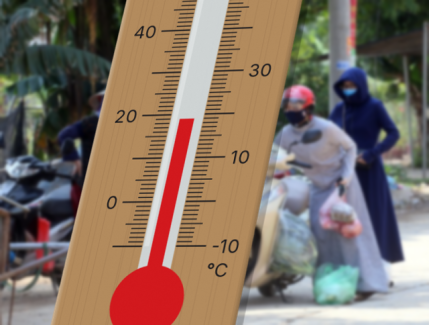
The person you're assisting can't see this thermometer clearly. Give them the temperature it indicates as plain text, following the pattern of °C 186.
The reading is °C 19
